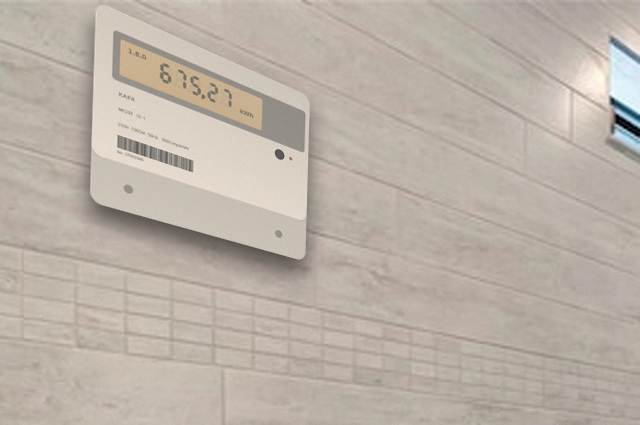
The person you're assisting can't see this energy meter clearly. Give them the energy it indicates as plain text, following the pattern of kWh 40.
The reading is kWh 675.27
